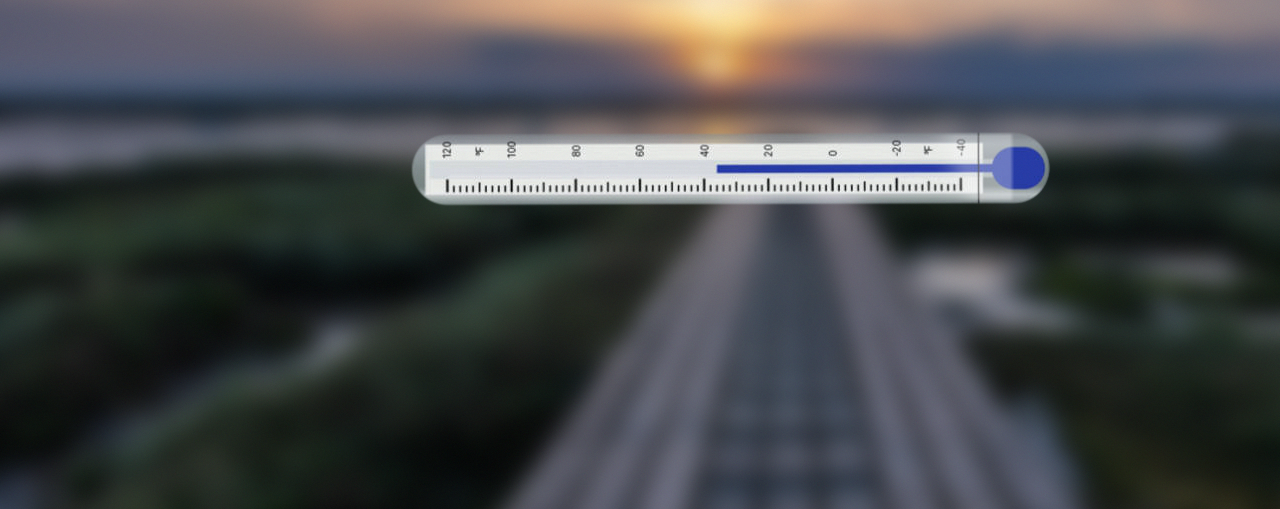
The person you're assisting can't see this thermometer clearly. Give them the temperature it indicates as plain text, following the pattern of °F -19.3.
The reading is °F 36
